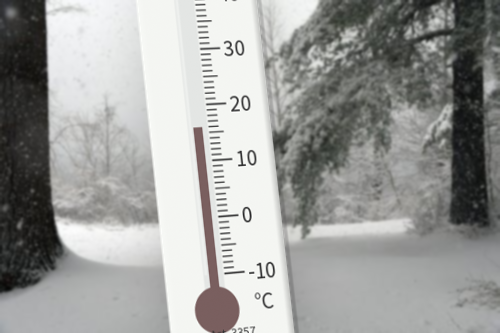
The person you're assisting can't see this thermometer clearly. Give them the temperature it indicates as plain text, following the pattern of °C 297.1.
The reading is °C 16
